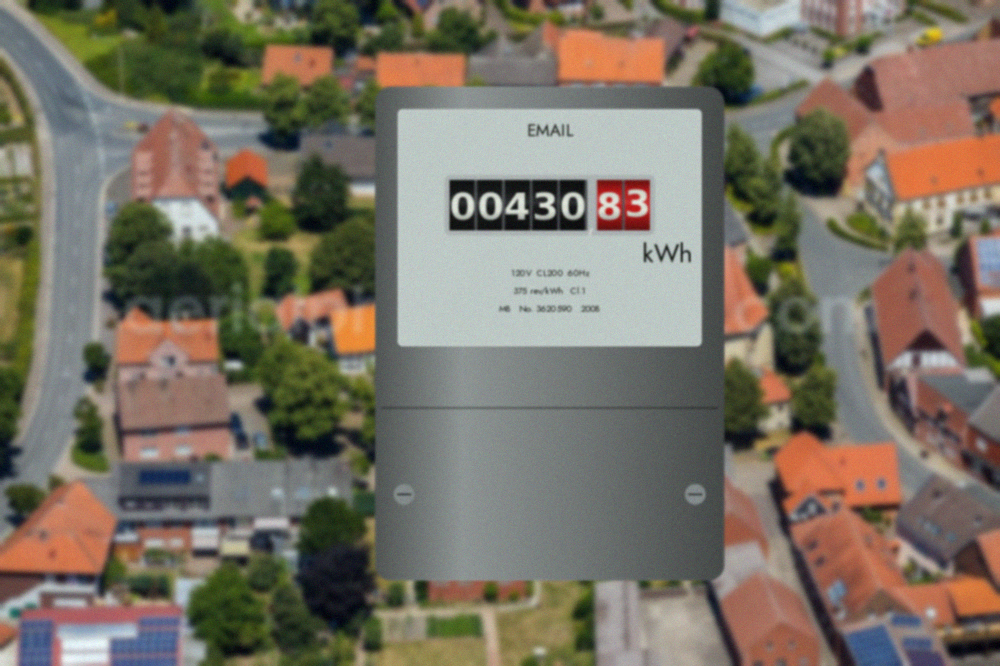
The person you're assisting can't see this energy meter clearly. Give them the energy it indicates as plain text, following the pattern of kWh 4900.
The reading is kWh 430.83
